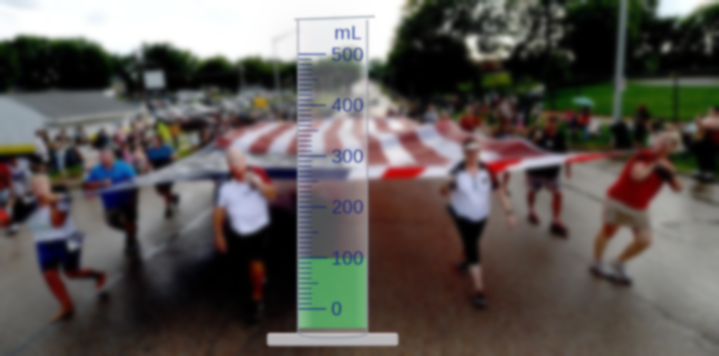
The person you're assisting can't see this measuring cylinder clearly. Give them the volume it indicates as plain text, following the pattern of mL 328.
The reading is mL 100
